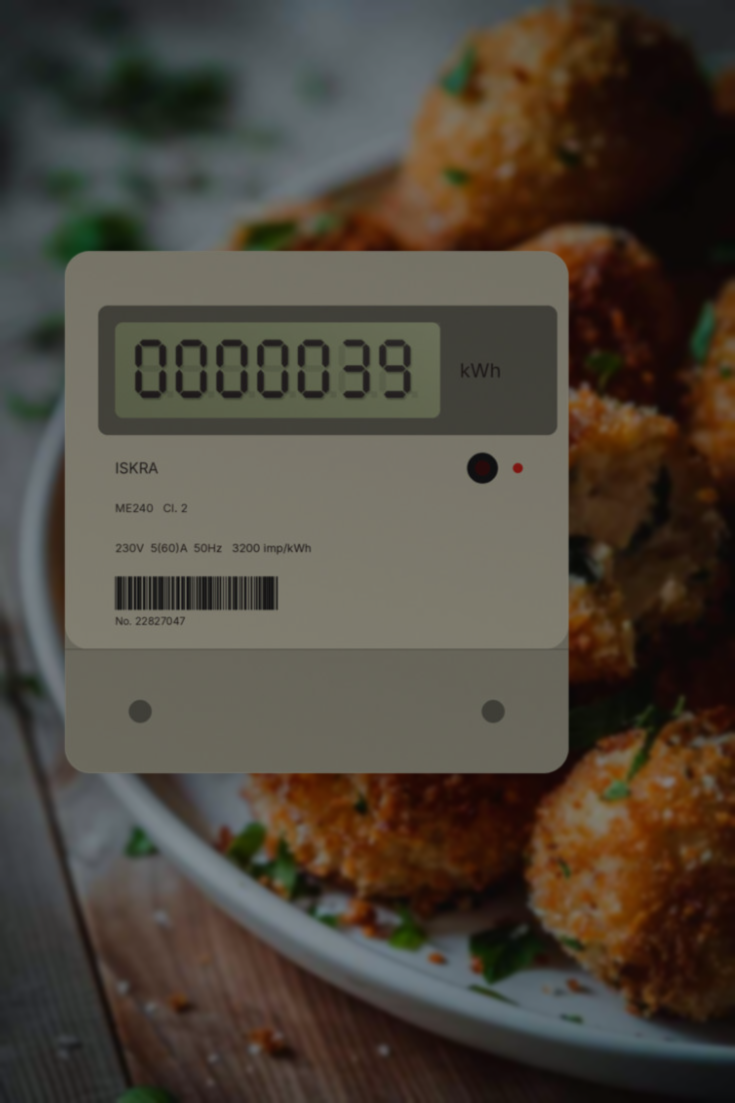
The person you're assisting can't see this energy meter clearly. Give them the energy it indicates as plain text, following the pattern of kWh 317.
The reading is kWh 39
